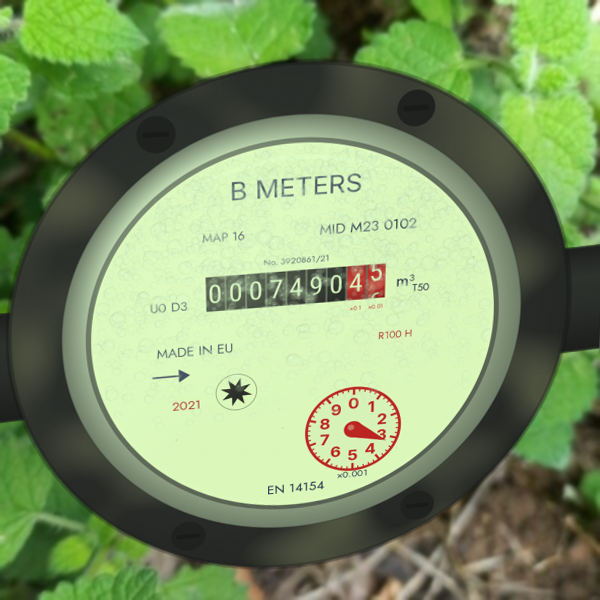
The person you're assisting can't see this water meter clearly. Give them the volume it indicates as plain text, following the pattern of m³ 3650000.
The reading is m³ 7490.453
